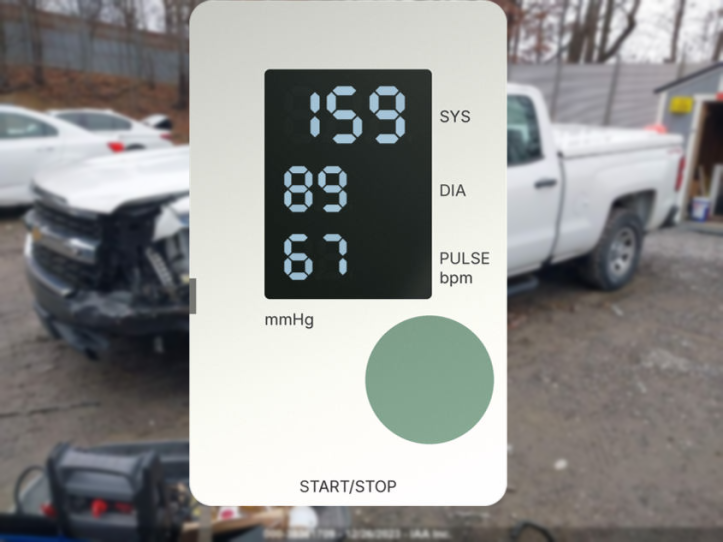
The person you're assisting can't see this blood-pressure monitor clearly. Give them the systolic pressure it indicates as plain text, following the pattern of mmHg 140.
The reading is mmHg 159
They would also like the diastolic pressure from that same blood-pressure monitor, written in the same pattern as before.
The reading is mmHg 89
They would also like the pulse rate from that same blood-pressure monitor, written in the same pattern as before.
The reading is bpm 67
